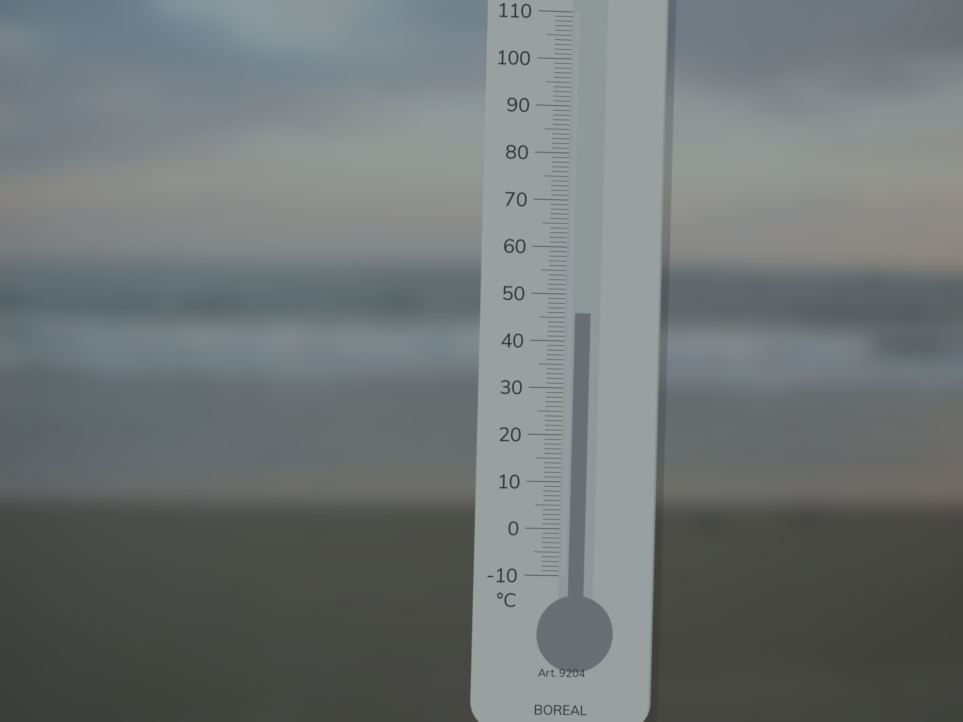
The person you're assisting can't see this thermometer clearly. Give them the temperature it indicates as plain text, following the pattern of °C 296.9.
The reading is °C 46
